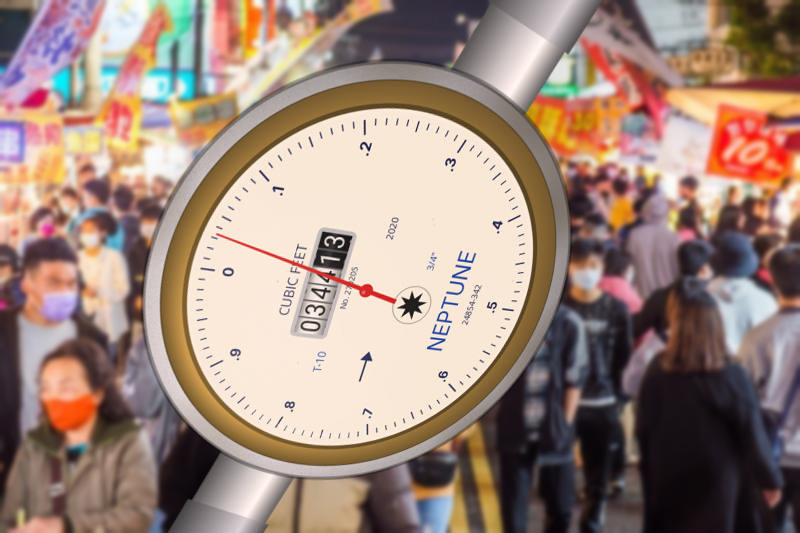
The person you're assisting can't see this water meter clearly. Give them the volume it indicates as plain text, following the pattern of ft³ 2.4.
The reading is ft³ 34413.03
